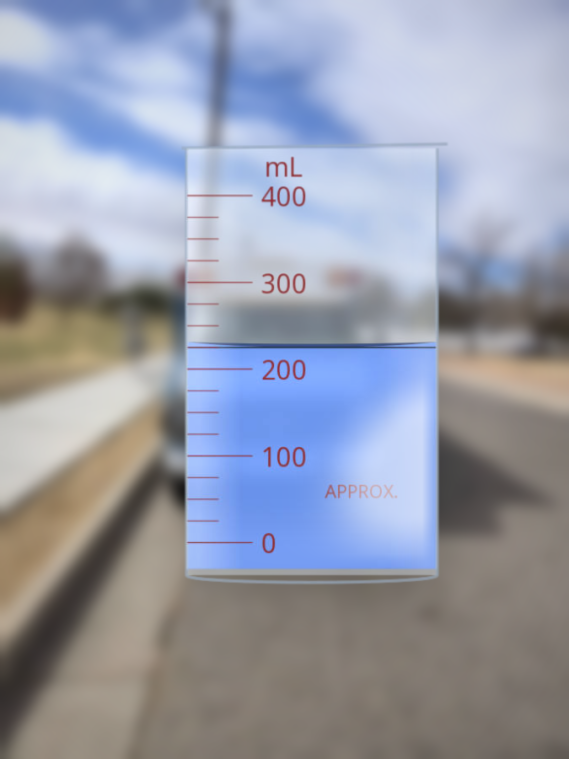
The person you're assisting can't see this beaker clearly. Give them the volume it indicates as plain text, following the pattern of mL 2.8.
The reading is mL 225
